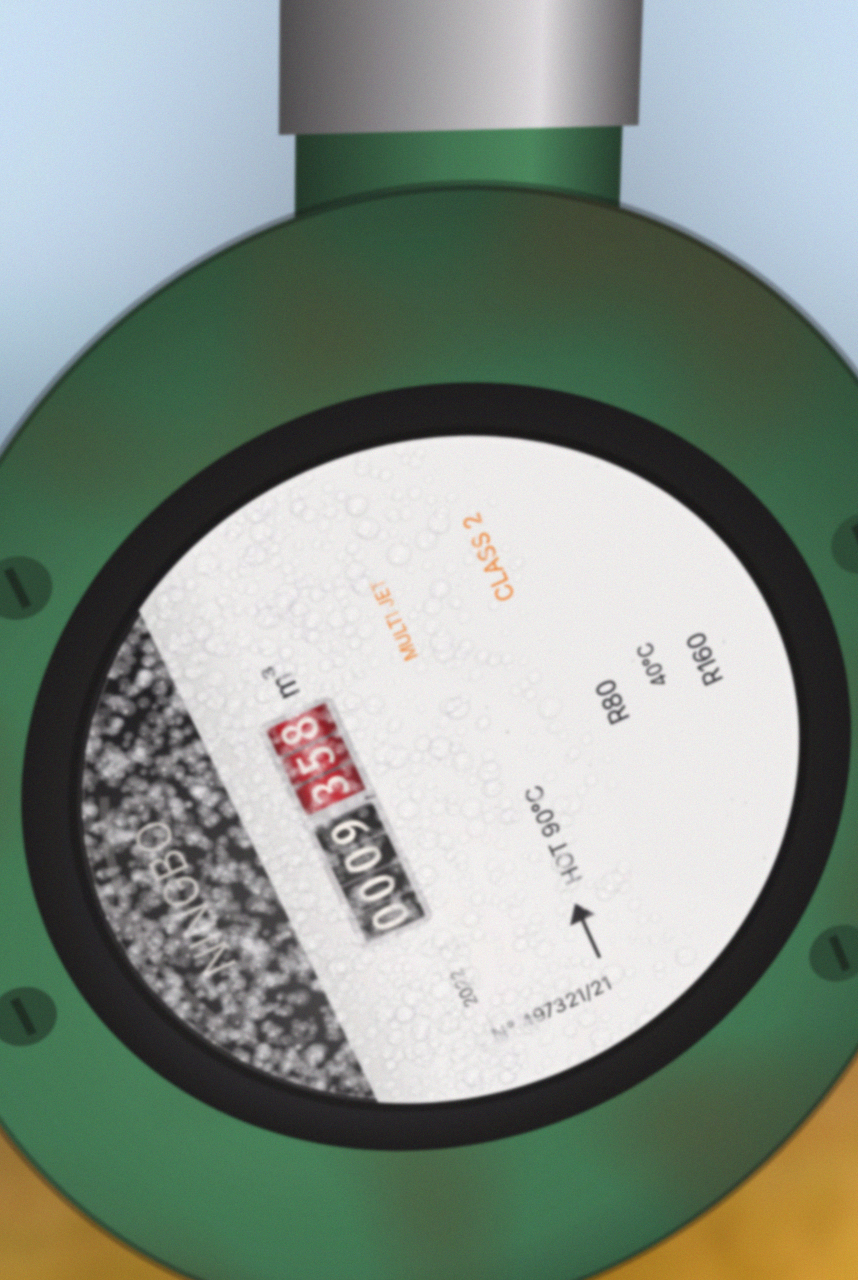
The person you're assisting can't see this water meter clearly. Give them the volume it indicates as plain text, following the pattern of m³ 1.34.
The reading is m³ 9.358
